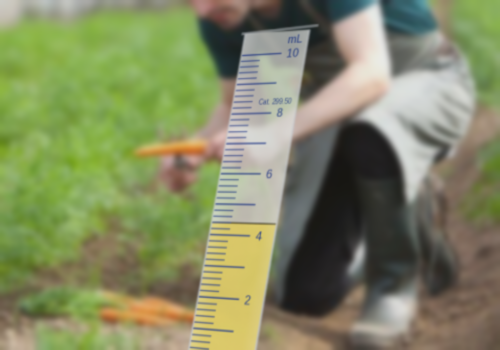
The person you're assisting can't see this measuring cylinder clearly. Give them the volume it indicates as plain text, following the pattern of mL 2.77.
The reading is mL 4.4
